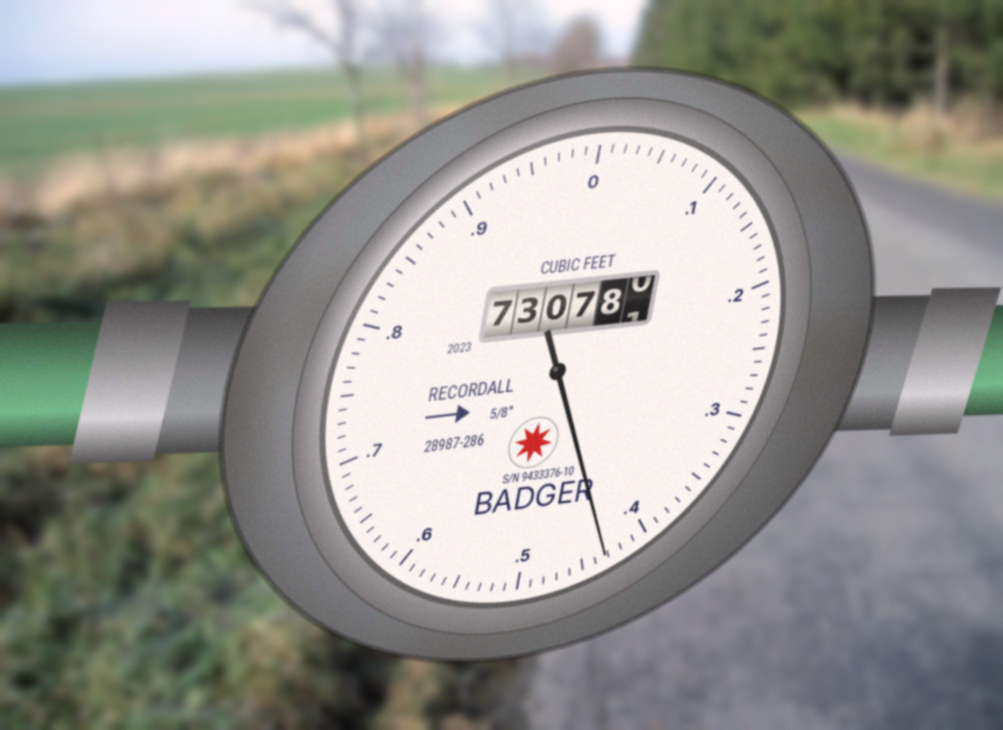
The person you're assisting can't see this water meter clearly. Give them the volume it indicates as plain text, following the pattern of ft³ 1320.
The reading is ft³ 730780.43
